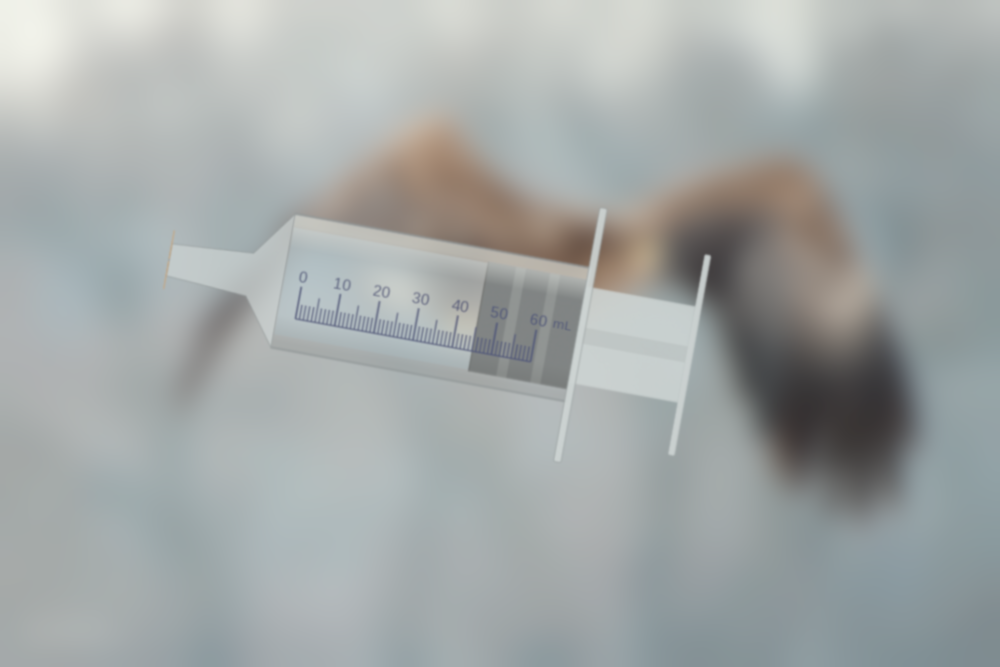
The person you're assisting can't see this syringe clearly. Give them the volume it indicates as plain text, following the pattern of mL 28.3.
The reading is mL 45
